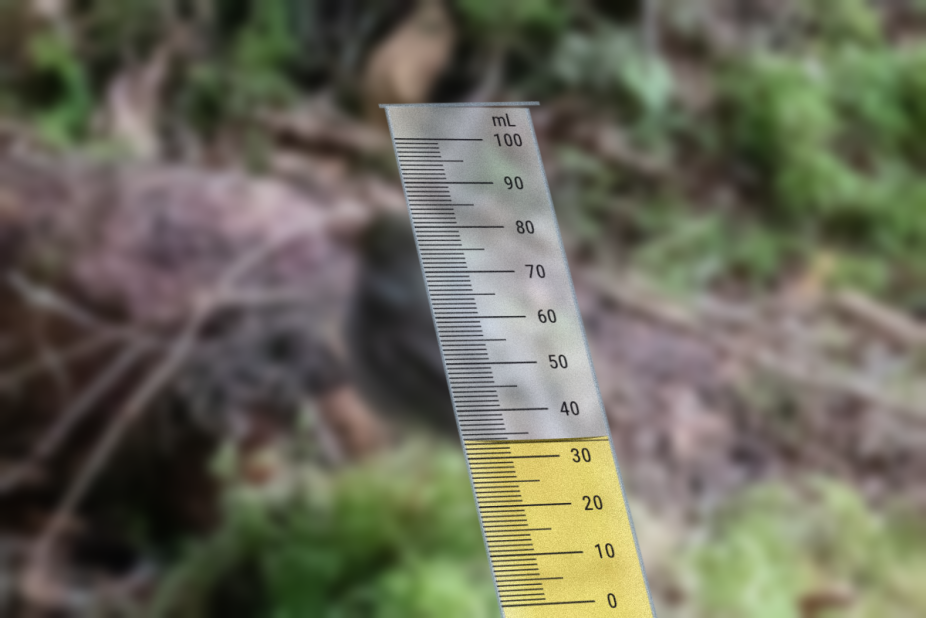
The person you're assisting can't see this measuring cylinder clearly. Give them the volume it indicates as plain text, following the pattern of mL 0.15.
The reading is mL 33
